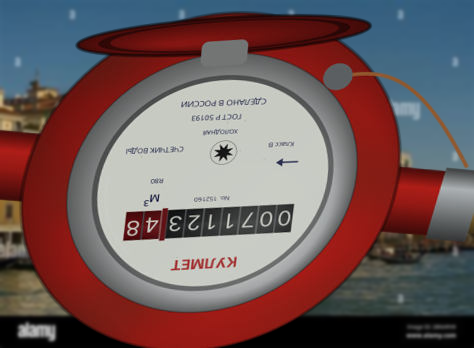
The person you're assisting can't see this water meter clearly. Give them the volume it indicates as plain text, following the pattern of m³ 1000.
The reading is m³ 71123.48
